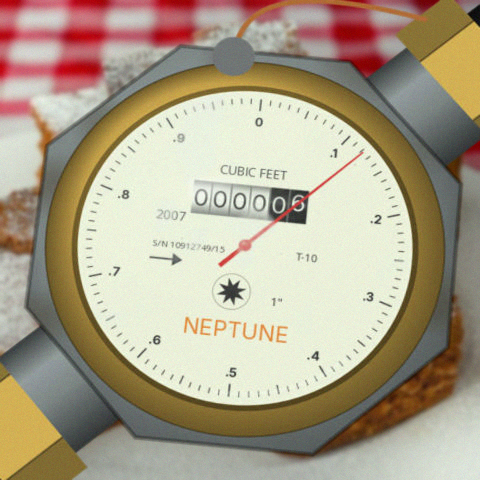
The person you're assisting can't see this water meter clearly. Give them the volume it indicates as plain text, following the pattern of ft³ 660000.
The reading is ft³ 6.12
